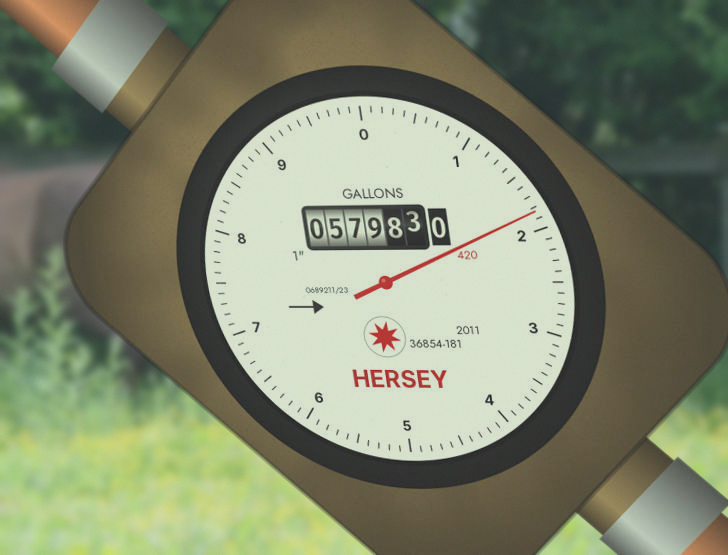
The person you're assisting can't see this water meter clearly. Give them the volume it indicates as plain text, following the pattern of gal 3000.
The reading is gal 579831.8
